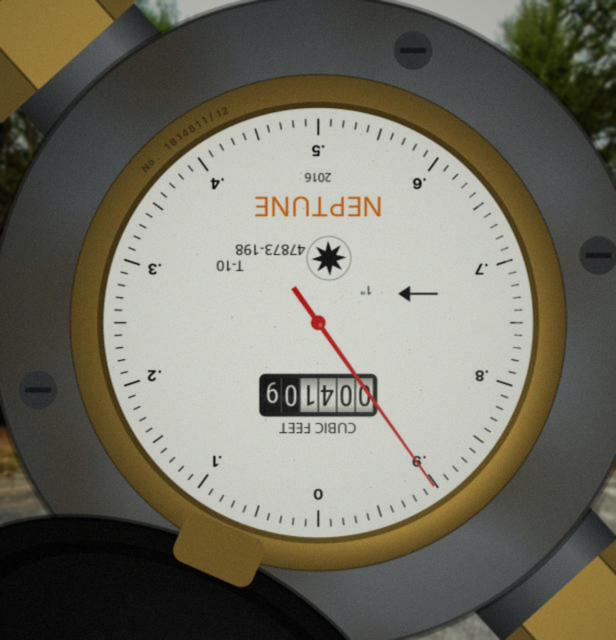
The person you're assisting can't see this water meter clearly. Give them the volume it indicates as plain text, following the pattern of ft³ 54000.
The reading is ft³ 4108.90
